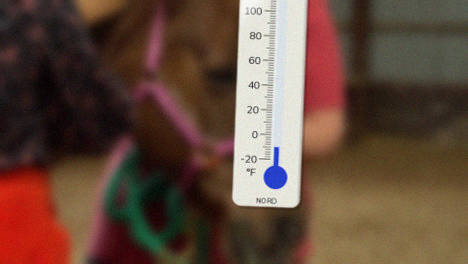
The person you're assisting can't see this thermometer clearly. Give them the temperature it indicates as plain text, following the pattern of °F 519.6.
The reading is °F -10
